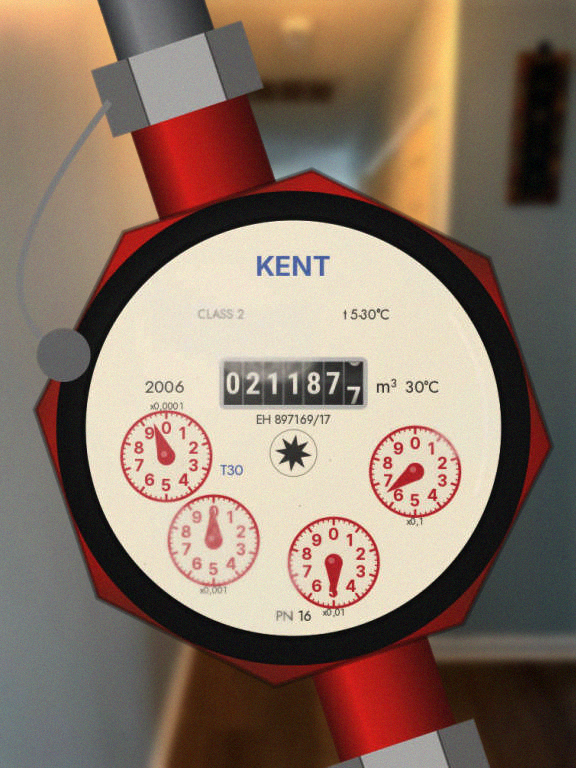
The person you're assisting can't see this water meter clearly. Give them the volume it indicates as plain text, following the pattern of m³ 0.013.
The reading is m³ 211876.6499
